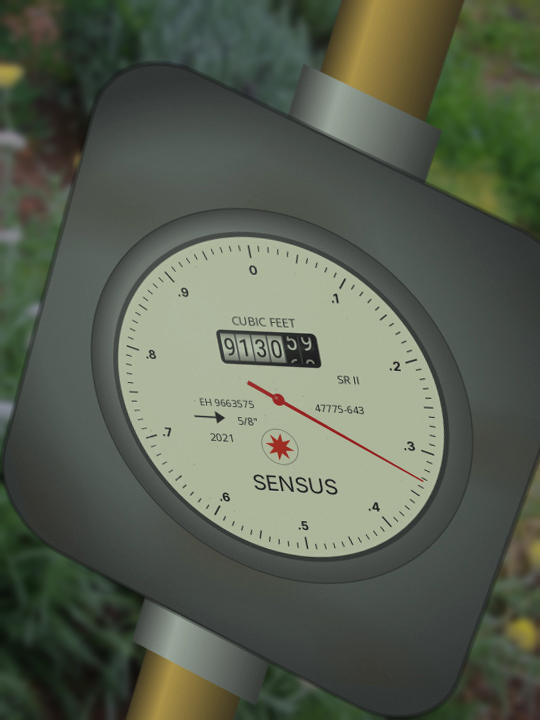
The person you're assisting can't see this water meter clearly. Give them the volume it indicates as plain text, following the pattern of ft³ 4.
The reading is ft³ 913059.33
